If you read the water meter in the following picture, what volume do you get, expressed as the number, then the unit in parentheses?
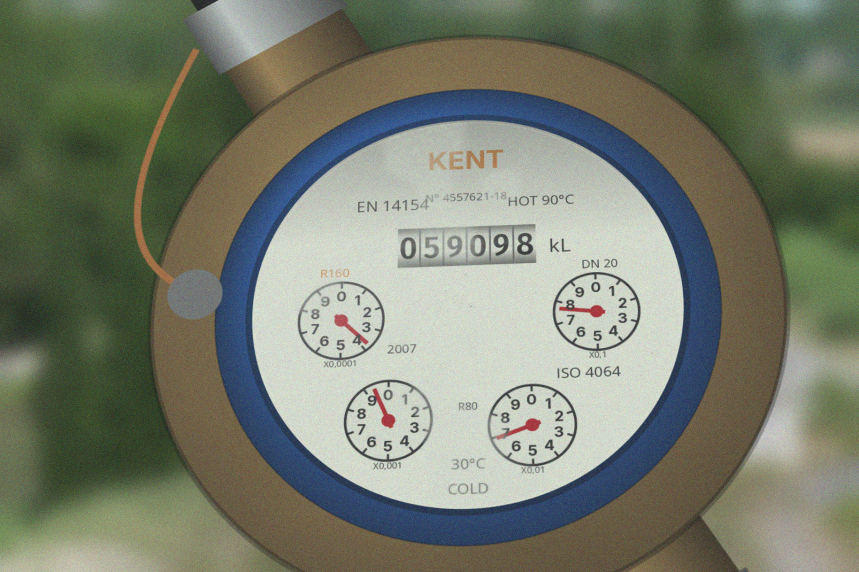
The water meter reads 59098.7693 (kL)
